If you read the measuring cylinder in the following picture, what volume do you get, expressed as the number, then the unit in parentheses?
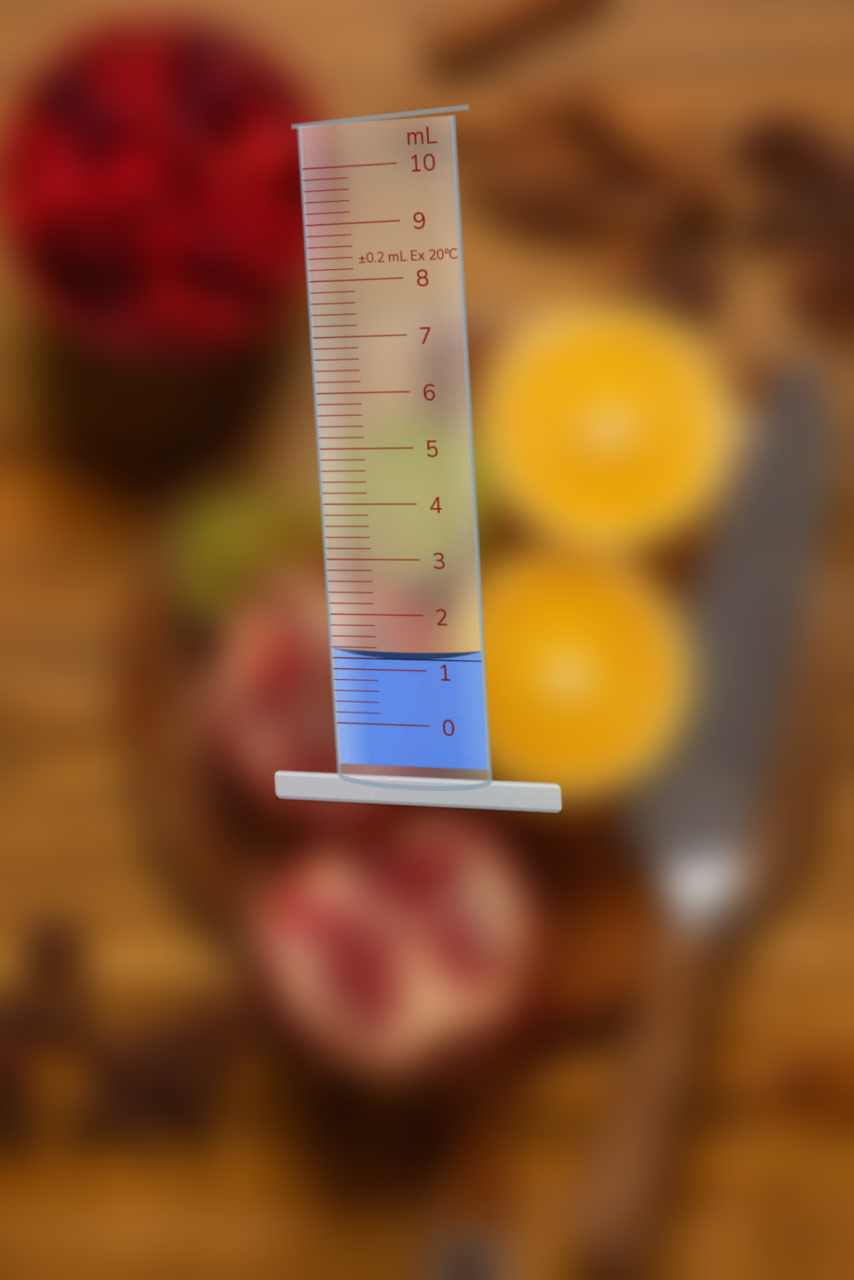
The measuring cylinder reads 1.2 (mL)
